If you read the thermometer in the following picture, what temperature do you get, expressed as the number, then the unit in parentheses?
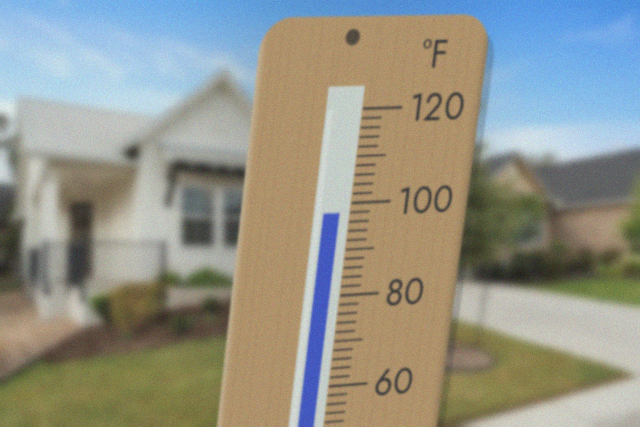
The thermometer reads 98 (°F)
